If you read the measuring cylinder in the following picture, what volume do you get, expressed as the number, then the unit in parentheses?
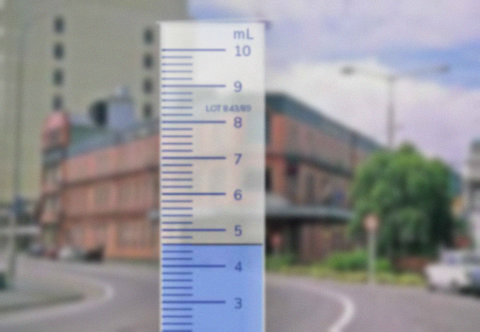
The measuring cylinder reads 4.6 (mL)
